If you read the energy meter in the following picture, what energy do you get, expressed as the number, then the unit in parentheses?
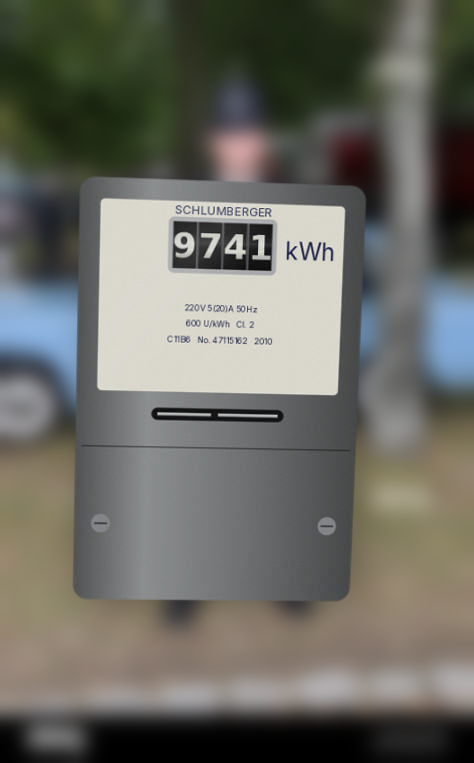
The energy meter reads 9741 (kWh)
